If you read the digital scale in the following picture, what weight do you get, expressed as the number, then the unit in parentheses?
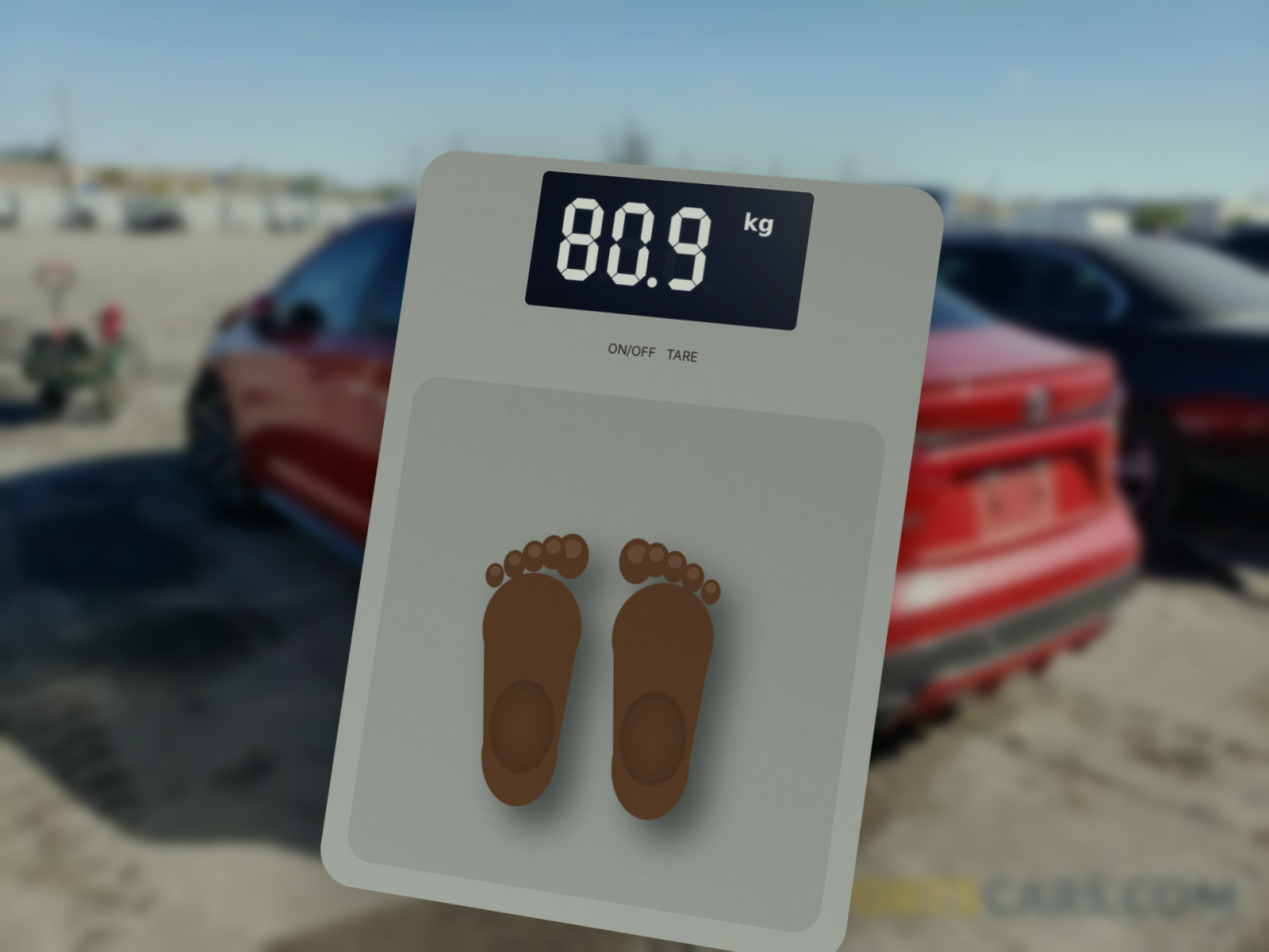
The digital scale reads 80.9 (kg)
